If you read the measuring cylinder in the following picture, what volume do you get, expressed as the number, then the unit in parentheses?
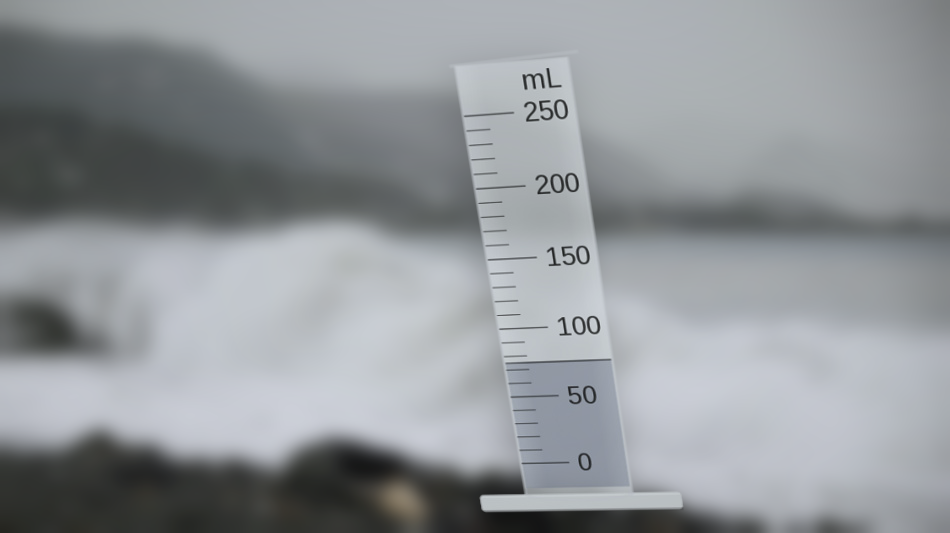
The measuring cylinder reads 75 (mL)
